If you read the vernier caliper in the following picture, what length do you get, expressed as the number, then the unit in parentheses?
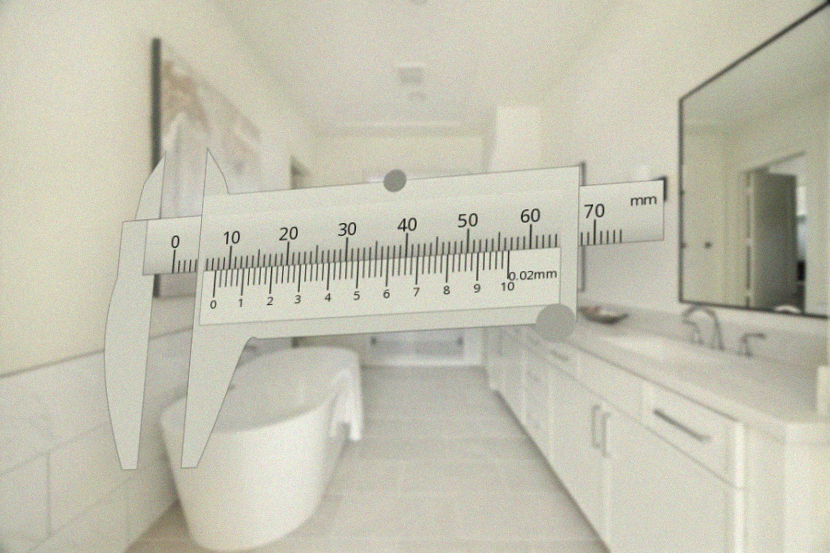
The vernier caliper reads 7.6 (mm)
